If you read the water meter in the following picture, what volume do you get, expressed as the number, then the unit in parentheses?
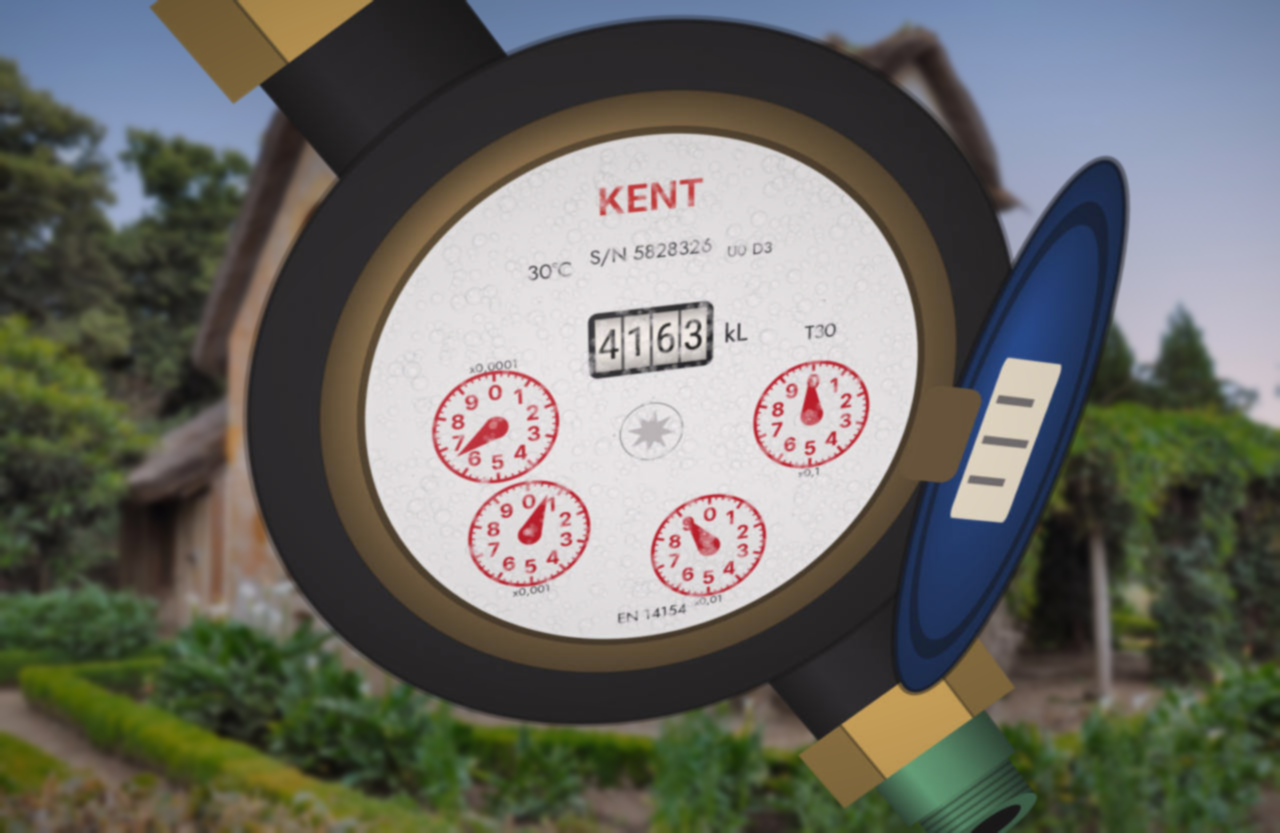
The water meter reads 4162.9906 (kL)
